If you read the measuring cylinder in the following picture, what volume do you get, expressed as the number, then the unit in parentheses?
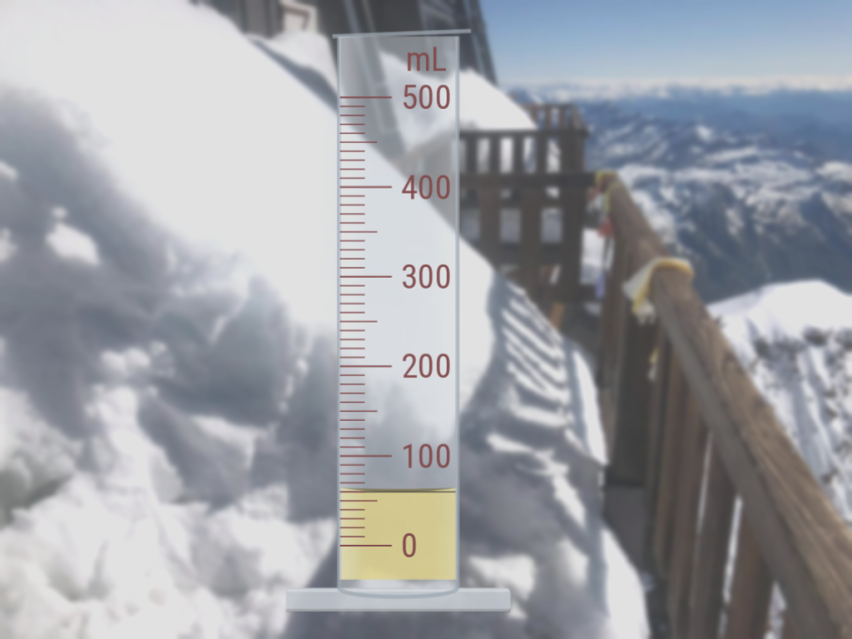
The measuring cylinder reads 60 (mL)
